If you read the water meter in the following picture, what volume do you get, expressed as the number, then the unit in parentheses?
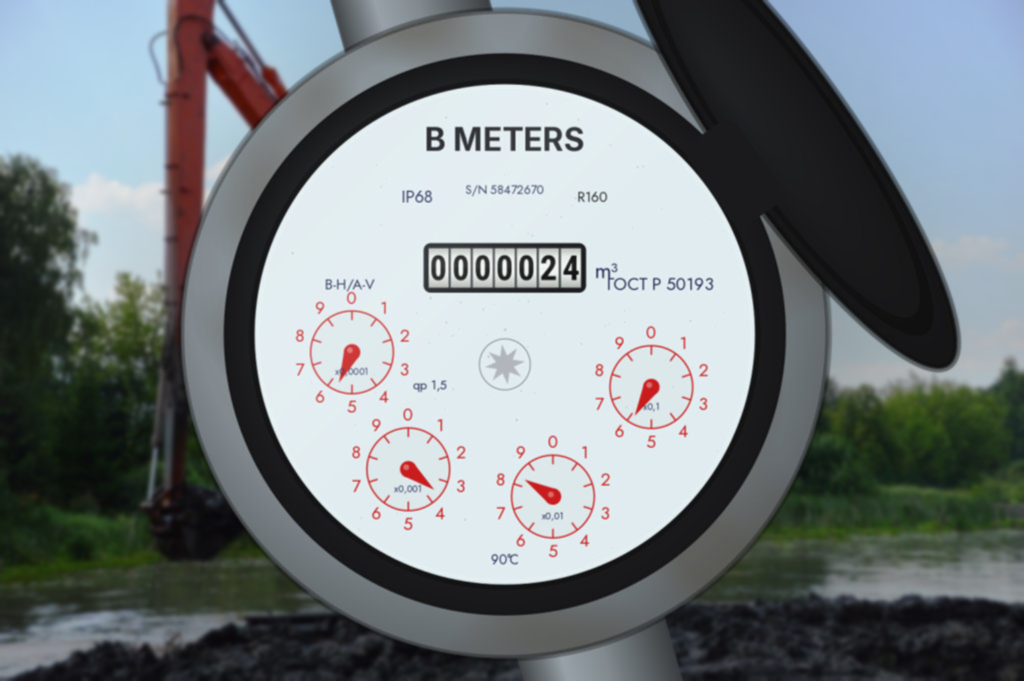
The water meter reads 24.5835 (m³)
